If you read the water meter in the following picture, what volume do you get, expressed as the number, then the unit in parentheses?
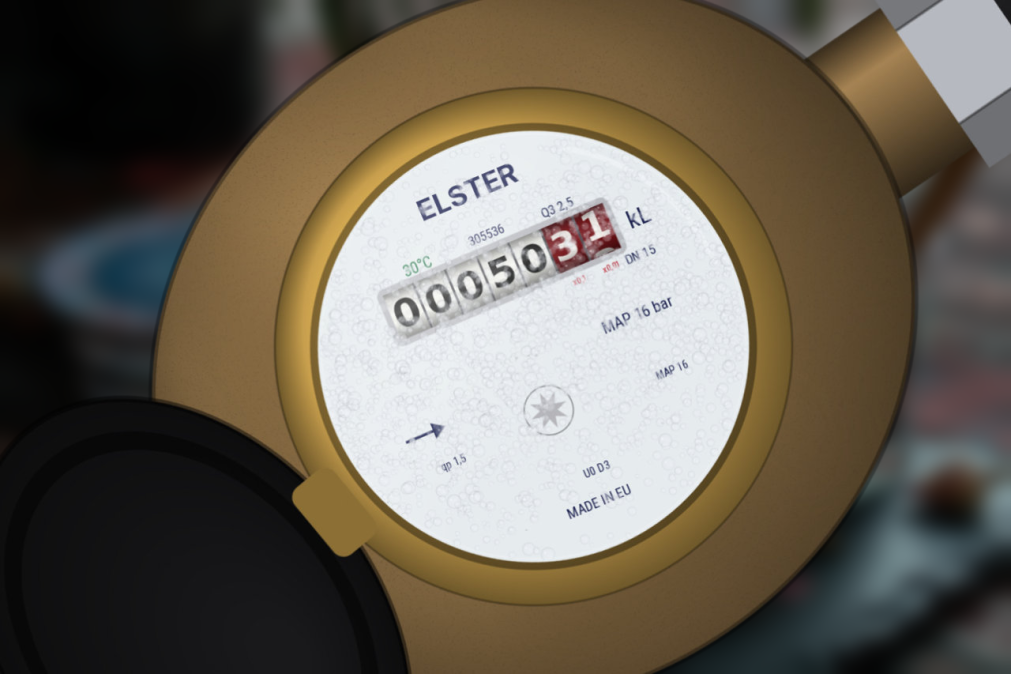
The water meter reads 50.31 (kL)
